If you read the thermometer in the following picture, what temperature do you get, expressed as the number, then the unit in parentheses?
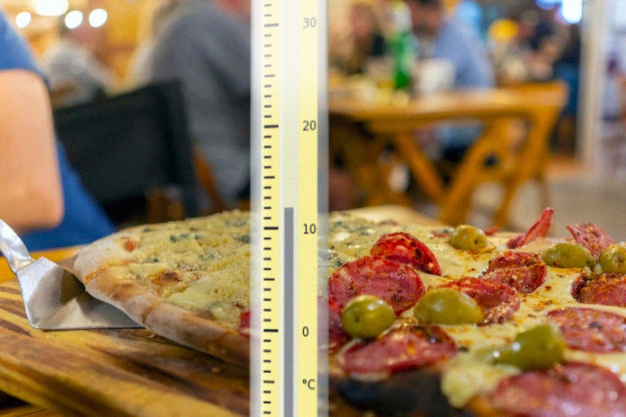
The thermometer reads 12 (°C)
